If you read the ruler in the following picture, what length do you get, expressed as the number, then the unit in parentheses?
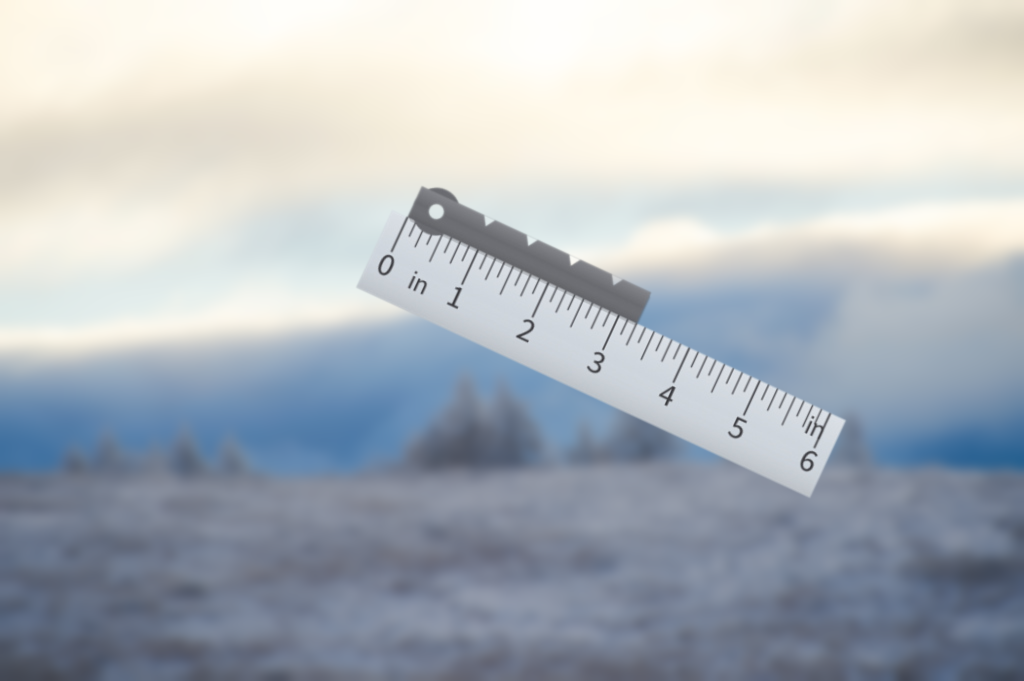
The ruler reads 3.25 (in)
